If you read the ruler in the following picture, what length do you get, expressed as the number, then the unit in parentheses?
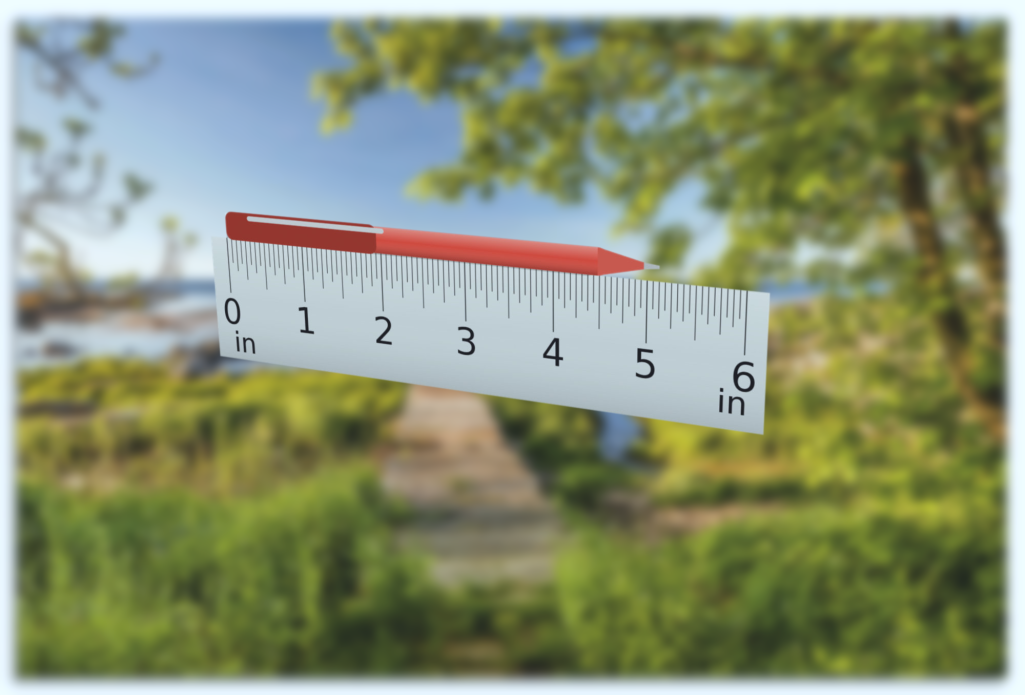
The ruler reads 5.125 (in)
